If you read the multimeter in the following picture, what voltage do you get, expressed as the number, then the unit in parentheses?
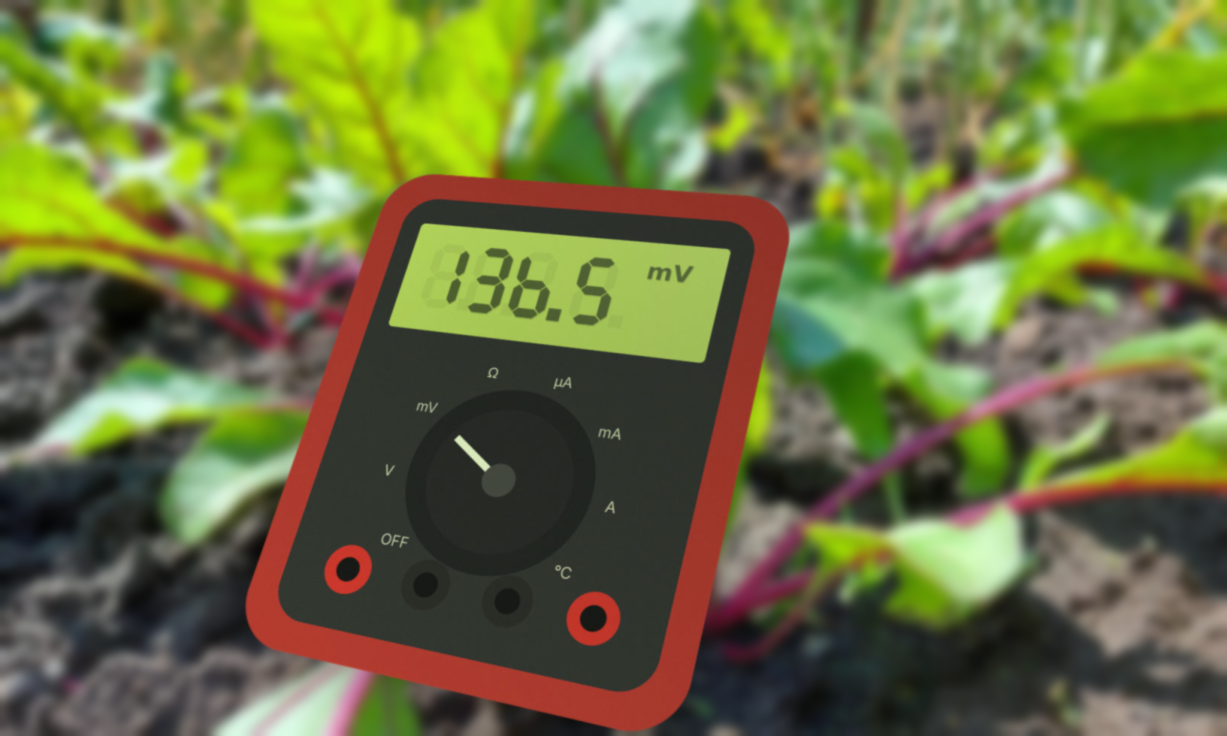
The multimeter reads 136.5 (mV)
